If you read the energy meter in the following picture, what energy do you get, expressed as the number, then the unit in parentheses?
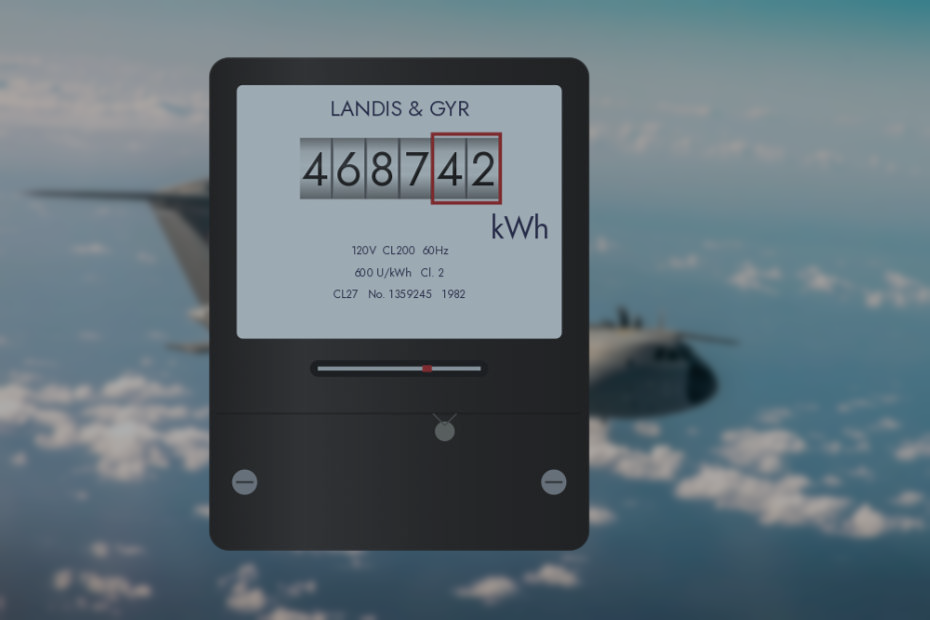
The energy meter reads 4687.42 (kWh)
